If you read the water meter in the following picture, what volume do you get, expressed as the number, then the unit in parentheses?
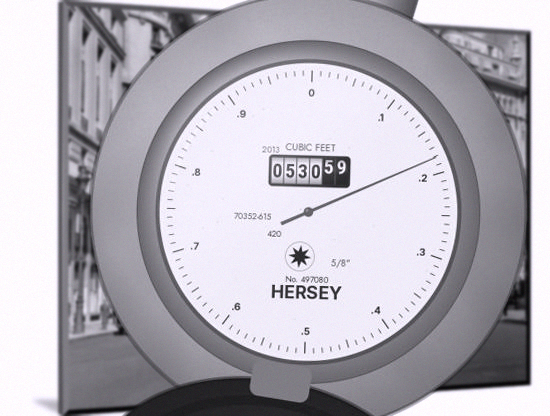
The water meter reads 53059.18 (ft³)
